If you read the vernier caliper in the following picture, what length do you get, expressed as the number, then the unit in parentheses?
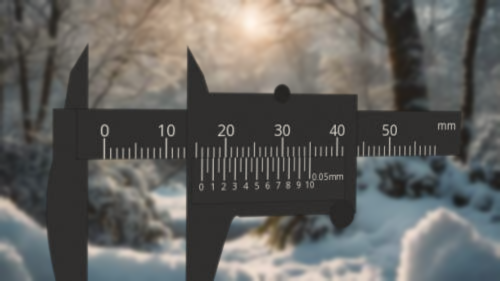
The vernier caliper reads 16.0 (mm)
